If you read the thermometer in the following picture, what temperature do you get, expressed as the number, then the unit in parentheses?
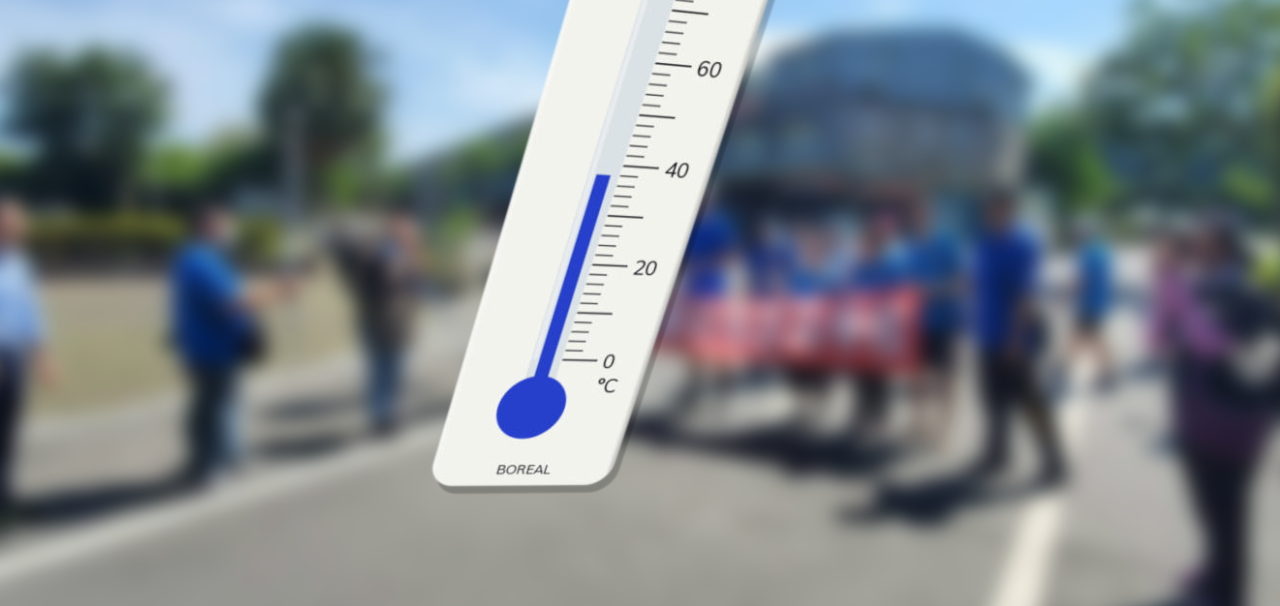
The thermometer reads 38 (°C)
